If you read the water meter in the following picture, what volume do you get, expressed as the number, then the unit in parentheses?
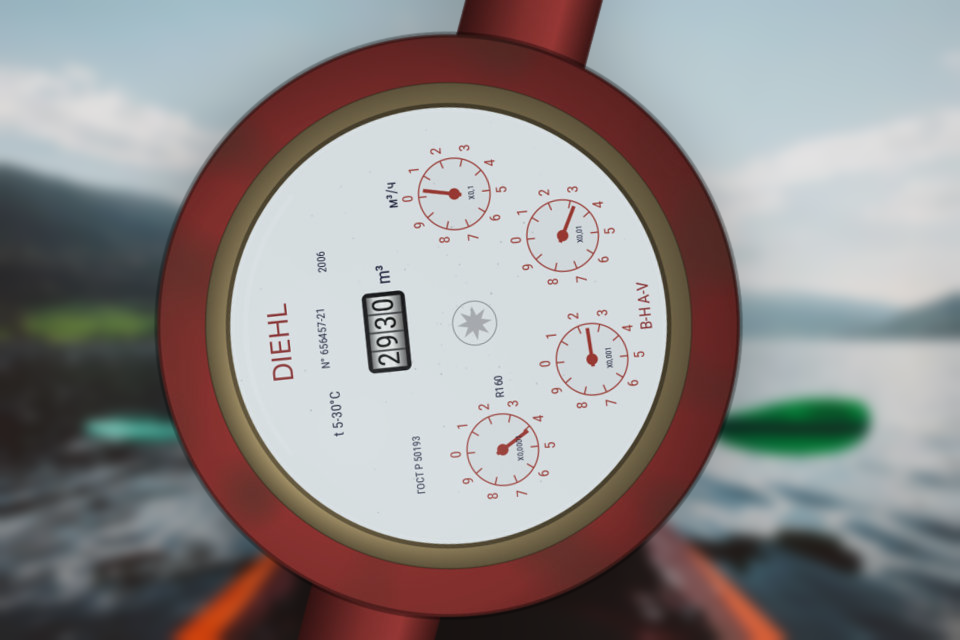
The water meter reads 2930.0324 (m³)
